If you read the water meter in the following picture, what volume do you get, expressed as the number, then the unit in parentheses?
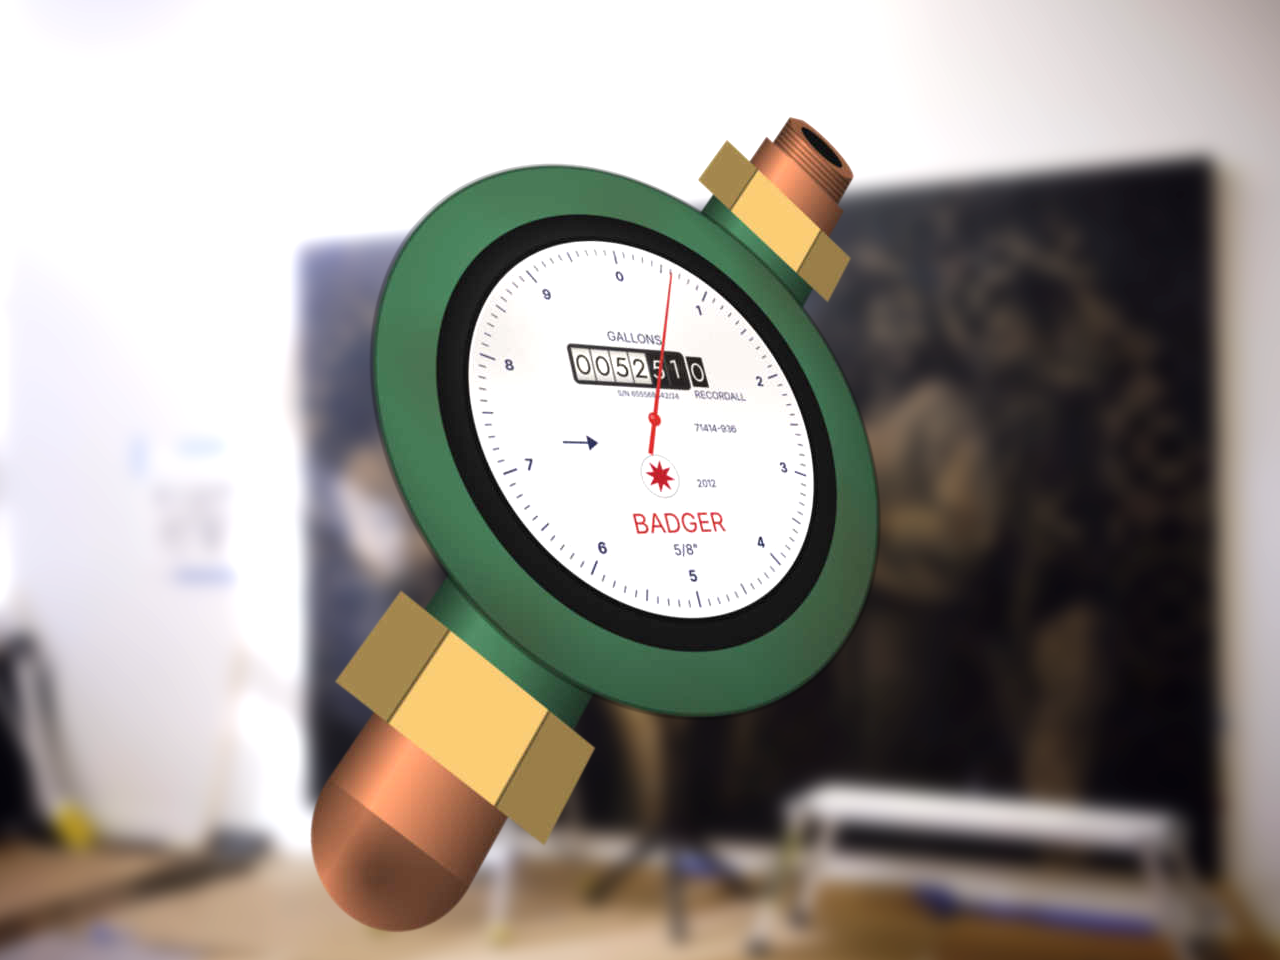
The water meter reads 52510.6 (gal)
